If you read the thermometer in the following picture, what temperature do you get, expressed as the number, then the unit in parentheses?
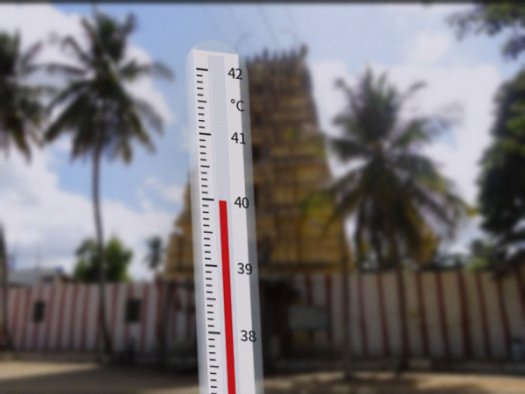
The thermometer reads 40 (°C)
